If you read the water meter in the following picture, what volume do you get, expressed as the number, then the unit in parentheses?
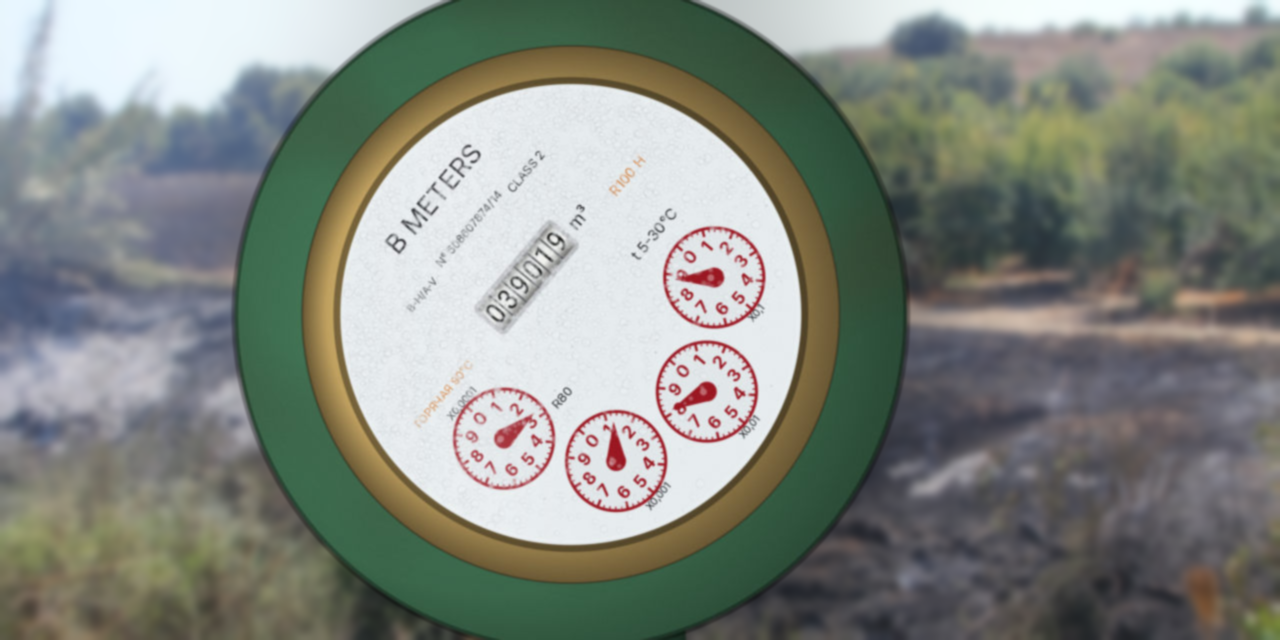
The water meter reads 39019.8812 (m³)
